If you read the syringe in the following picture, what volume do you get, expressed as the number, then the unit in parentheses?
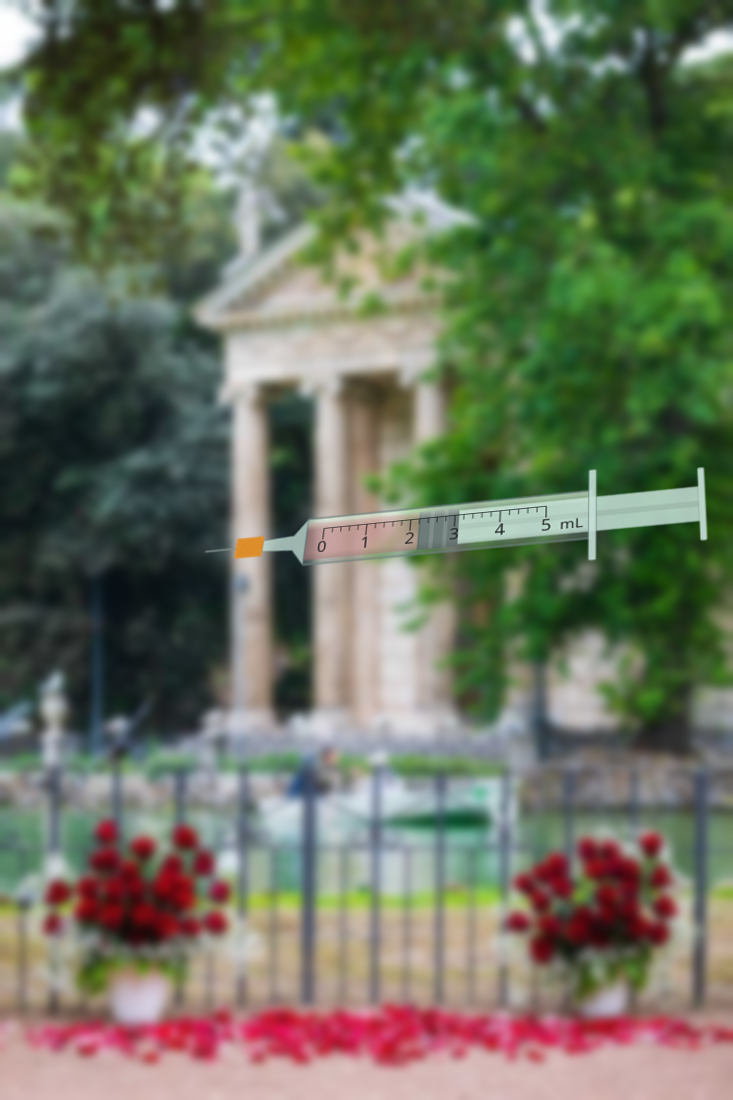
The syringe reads 2.2 (mL)
